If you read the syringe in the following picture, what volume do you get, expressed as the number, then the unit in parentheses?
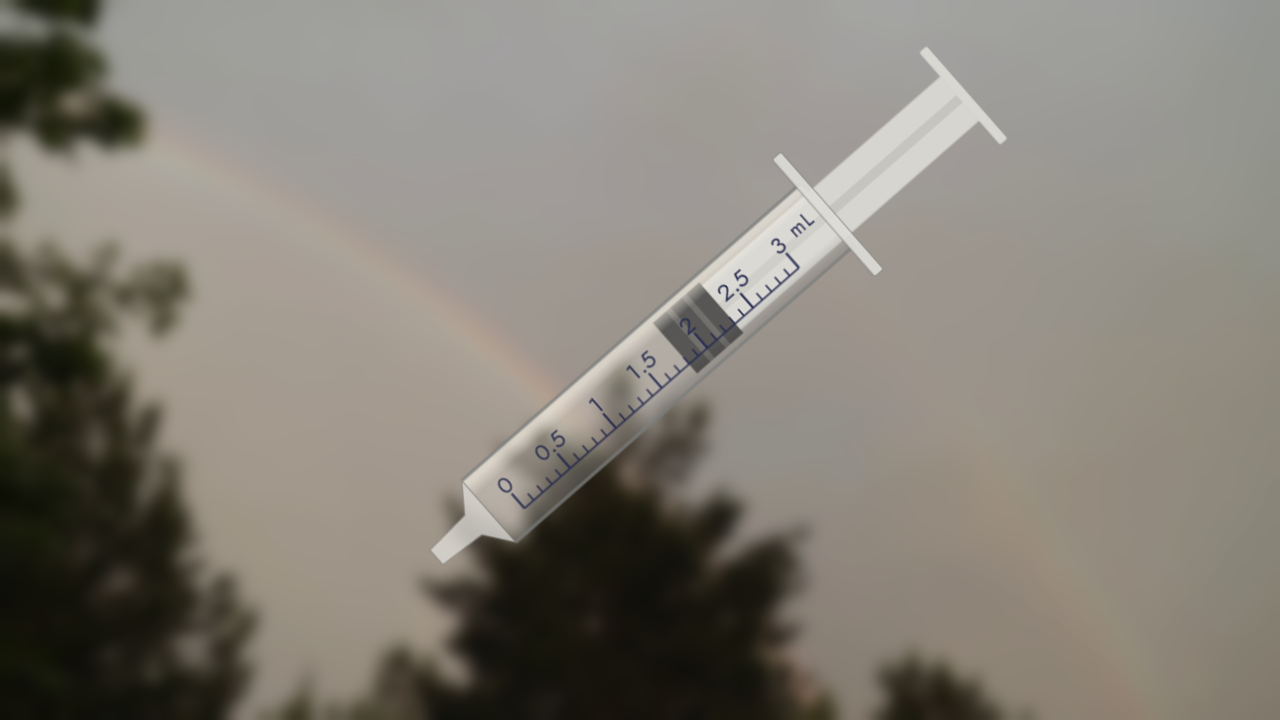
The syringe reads 1.8 (mL)
